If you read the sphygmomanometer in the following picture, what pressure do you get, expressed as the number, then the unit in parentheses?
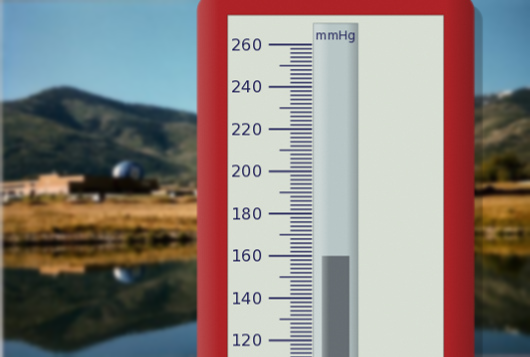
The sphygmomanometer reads 160 (mmHg)
